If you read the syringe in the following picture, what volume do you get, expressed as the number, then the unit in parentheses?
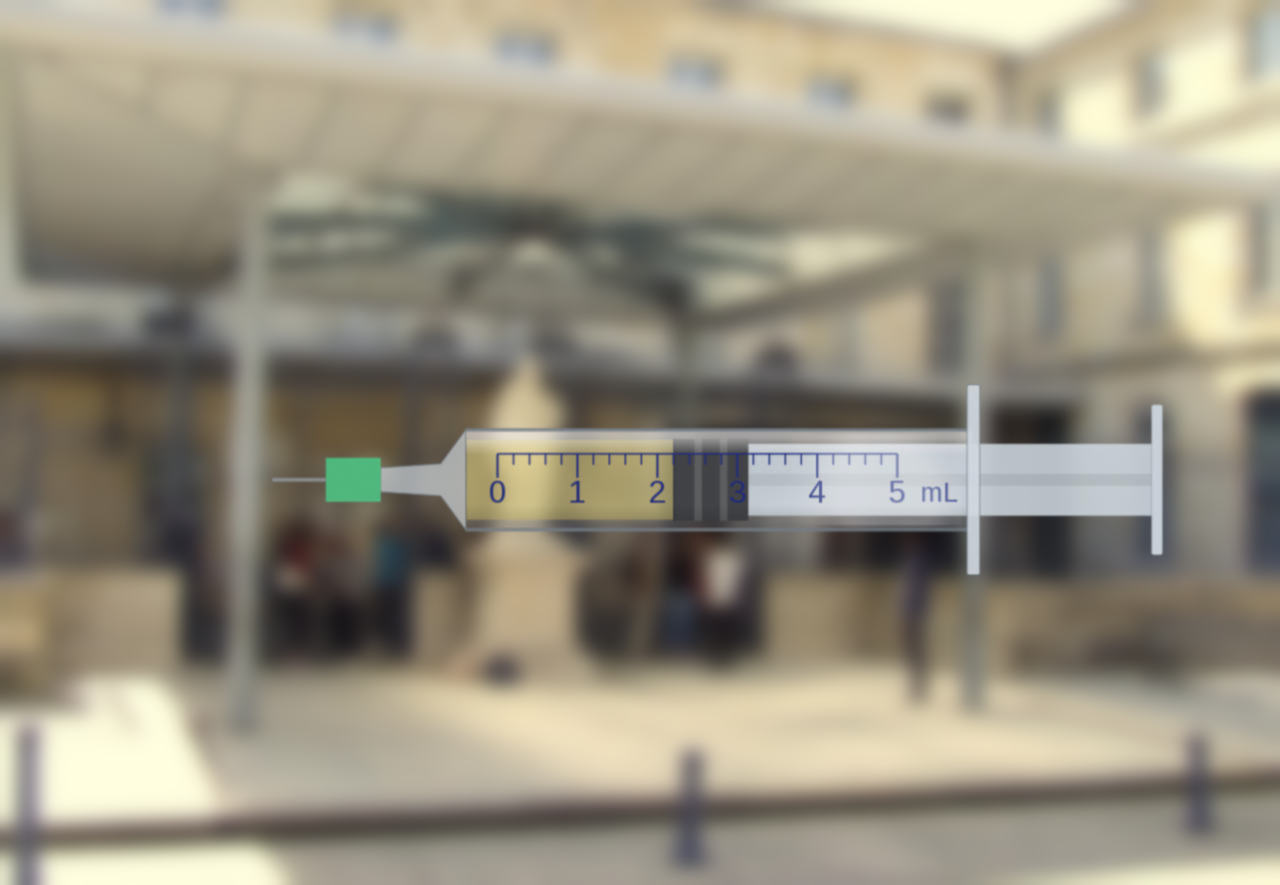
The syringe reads 2.2 (mL)
